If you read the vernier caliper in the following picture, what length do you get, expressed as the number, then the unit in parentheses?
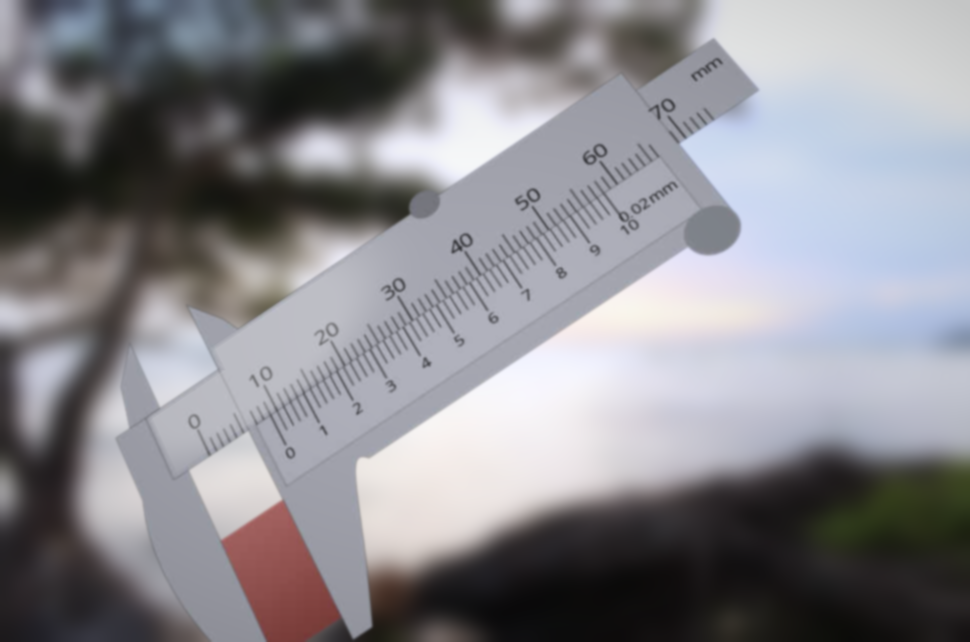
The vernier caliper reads 9.0 (mm)
